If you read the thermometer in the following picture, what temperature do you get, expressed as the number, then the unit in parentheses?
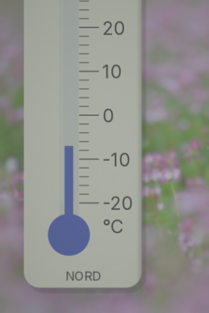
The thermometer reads -7 (°C)
